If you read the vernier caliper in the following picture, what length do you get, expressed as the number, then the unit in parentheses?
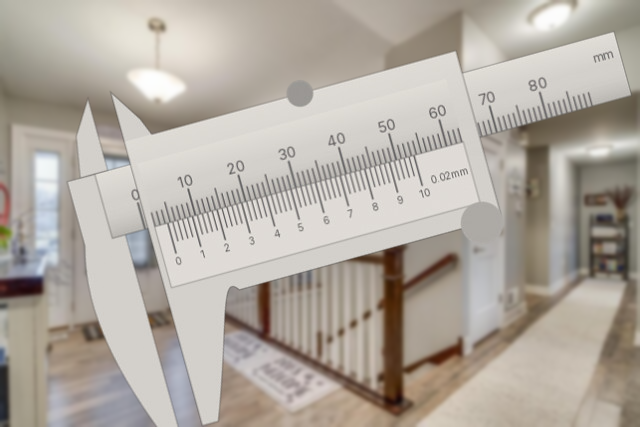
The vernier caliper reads 4.5 (mm)
